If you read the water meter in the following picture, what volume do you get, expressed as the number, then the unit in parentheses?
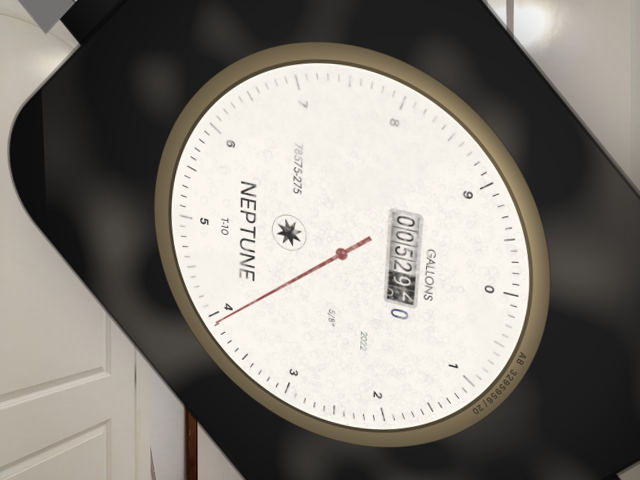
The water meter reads 52923.9 (gal)
